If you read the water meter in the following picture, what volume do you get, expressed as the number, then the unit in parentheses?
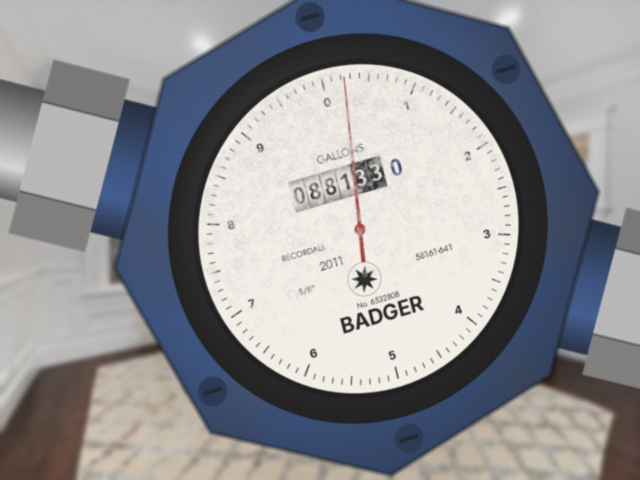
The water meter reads 881330.2 (gal)
